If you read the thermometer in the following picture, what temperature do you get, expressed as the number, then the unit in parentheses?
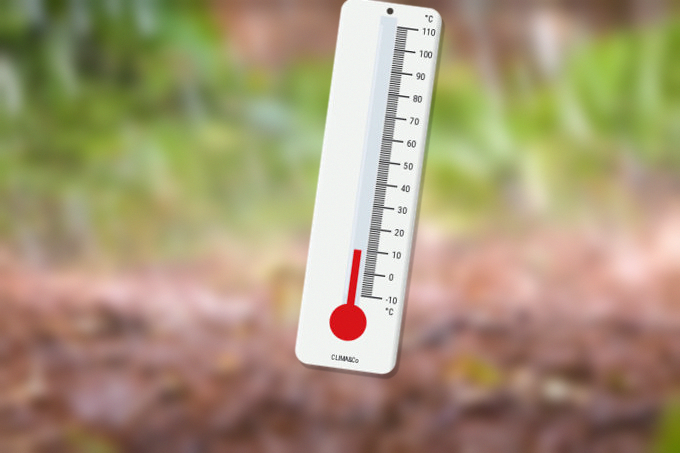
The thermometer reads 10 (°C)
